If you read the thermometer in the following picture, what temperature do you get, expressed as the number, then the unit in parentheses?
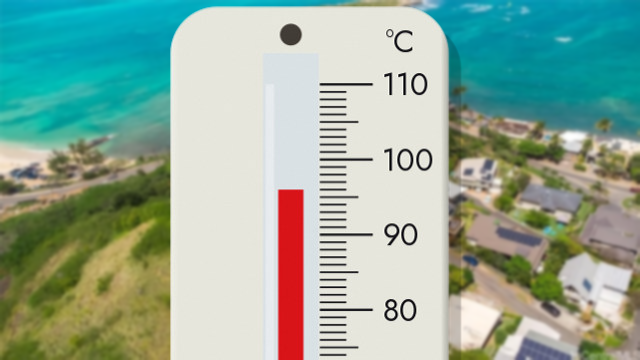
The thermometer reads 96 (°C)
